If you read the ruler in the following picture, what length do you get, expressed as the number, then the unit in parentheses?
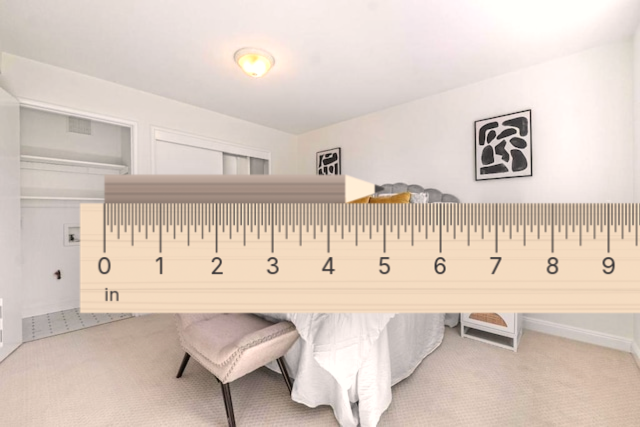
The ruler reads 5 (in)
